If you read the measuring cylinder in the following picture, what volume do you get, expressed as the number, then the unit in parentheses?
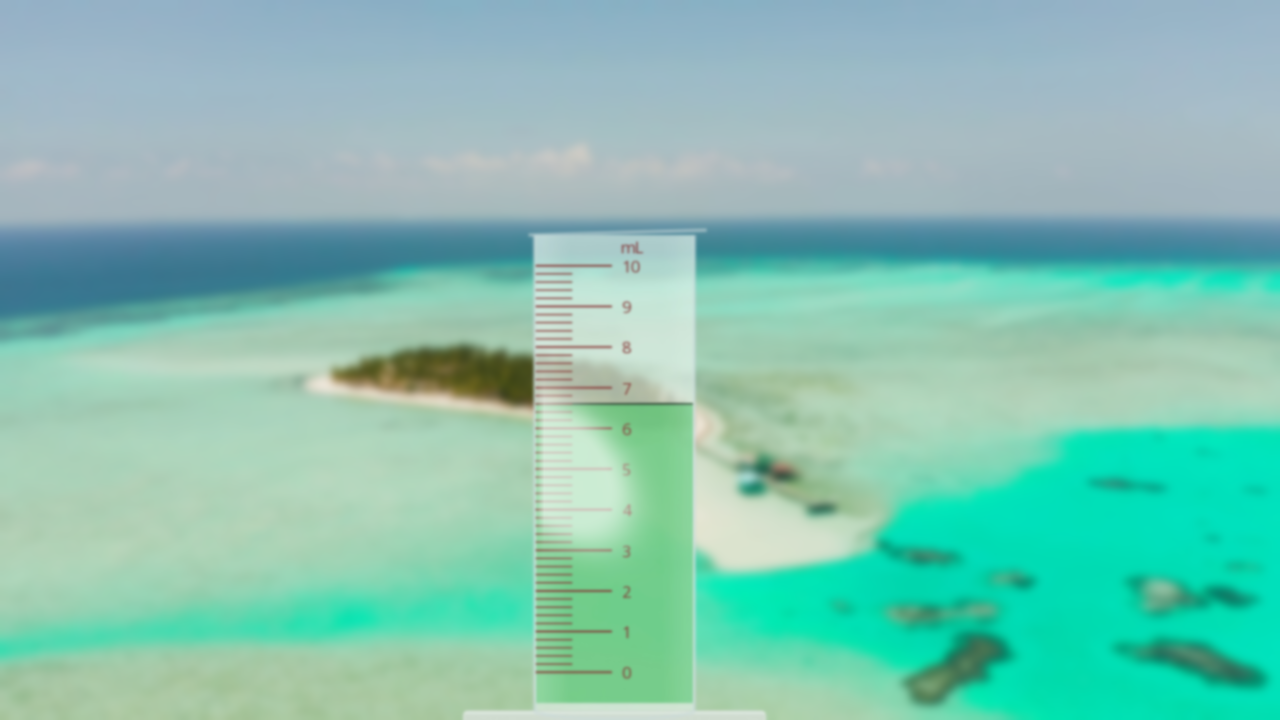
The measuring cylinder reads 6.6 (mL)
